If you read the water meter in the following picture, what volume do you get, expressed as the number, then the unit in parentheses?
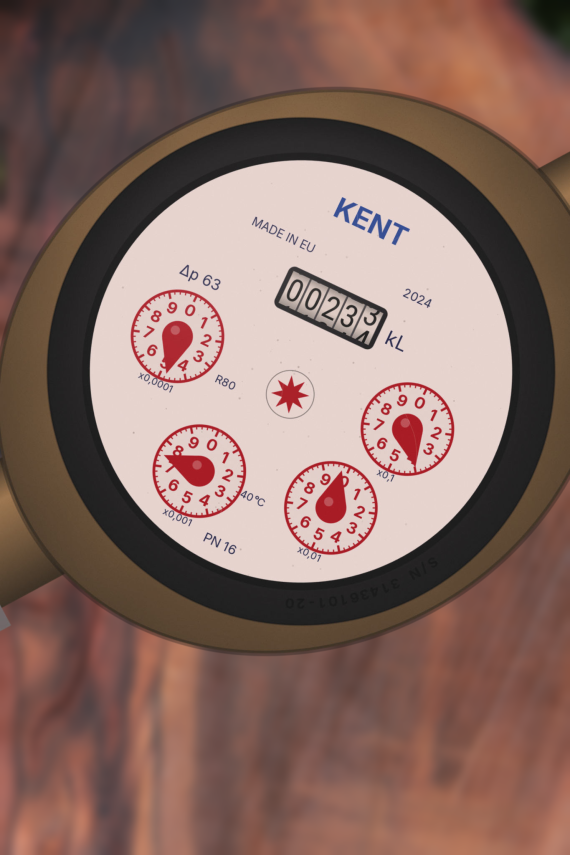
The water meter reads 233.3974 (kL)
